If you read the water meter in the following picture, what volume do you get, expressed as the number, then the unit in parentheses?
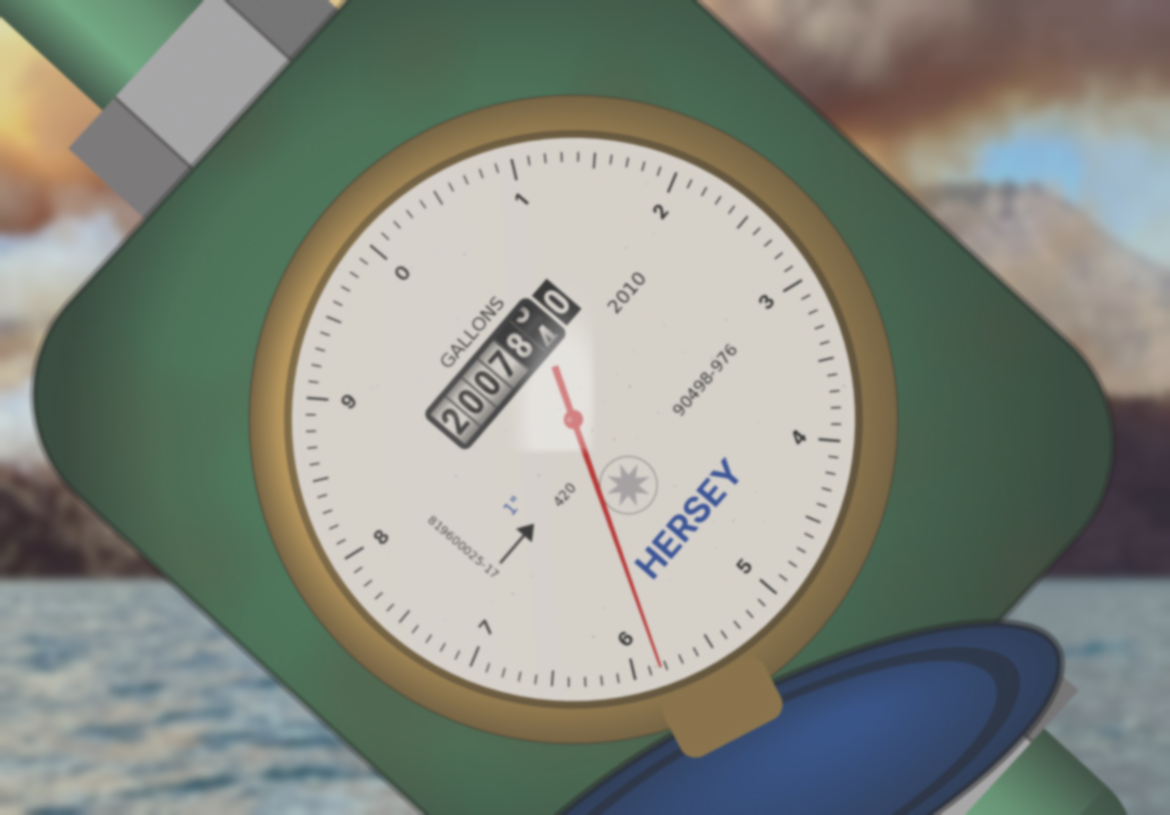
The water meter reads 2007835.8 (gal)
